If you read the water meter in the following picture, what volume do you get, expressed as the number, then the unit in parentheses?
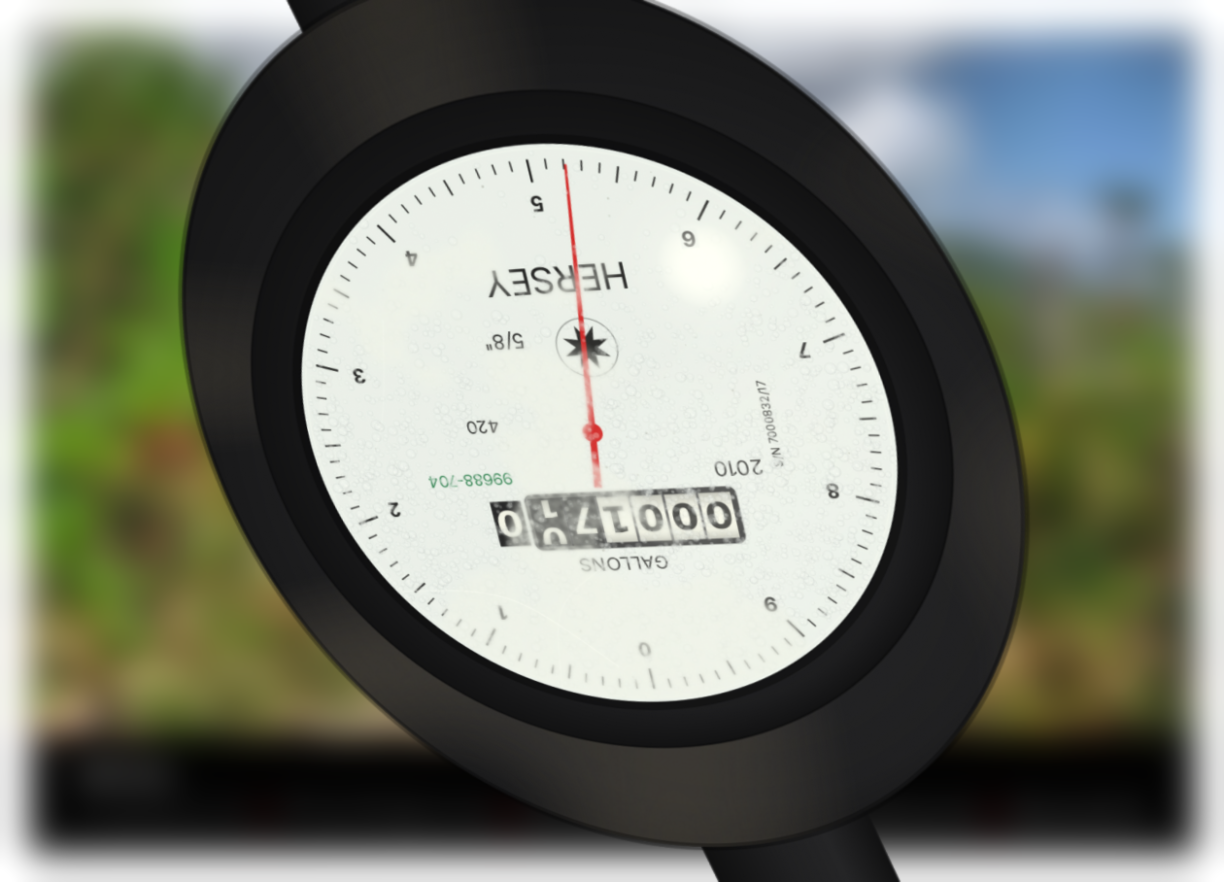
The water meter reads 1705.2 (gal)
